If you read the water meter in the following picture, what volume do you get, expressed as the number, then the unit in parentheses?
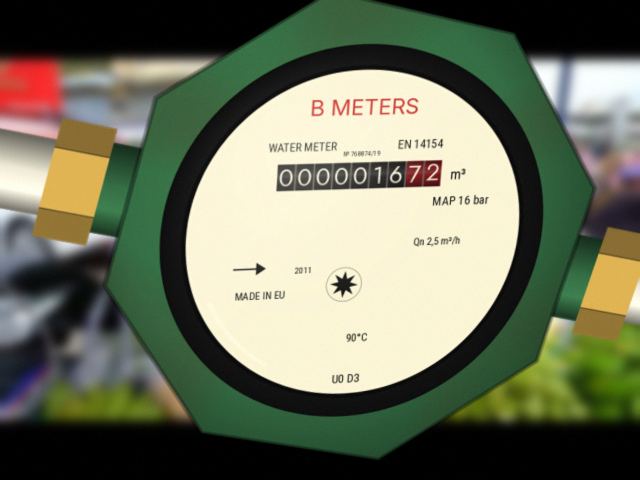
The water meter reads 16.72 (m³)
